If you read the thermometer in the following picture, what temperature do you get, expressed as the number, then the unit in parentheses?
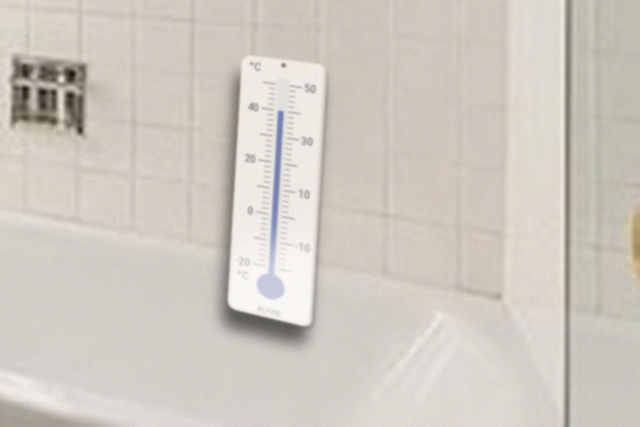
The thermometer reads 40 (°C)
